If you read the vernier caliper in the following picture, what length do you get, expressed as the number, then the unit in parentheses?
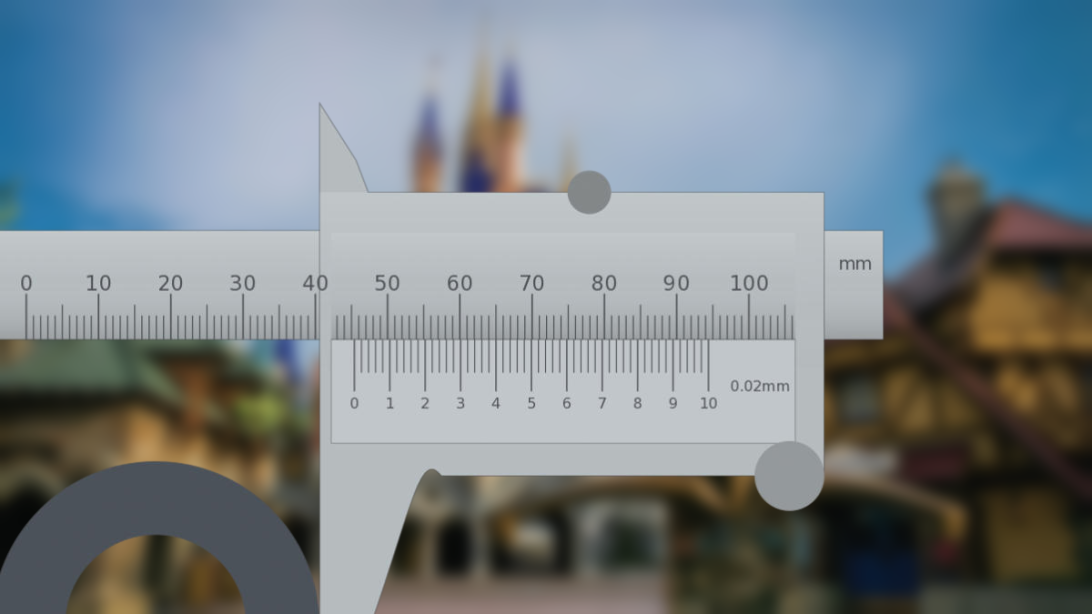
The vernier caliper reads 45.4 (mm)
